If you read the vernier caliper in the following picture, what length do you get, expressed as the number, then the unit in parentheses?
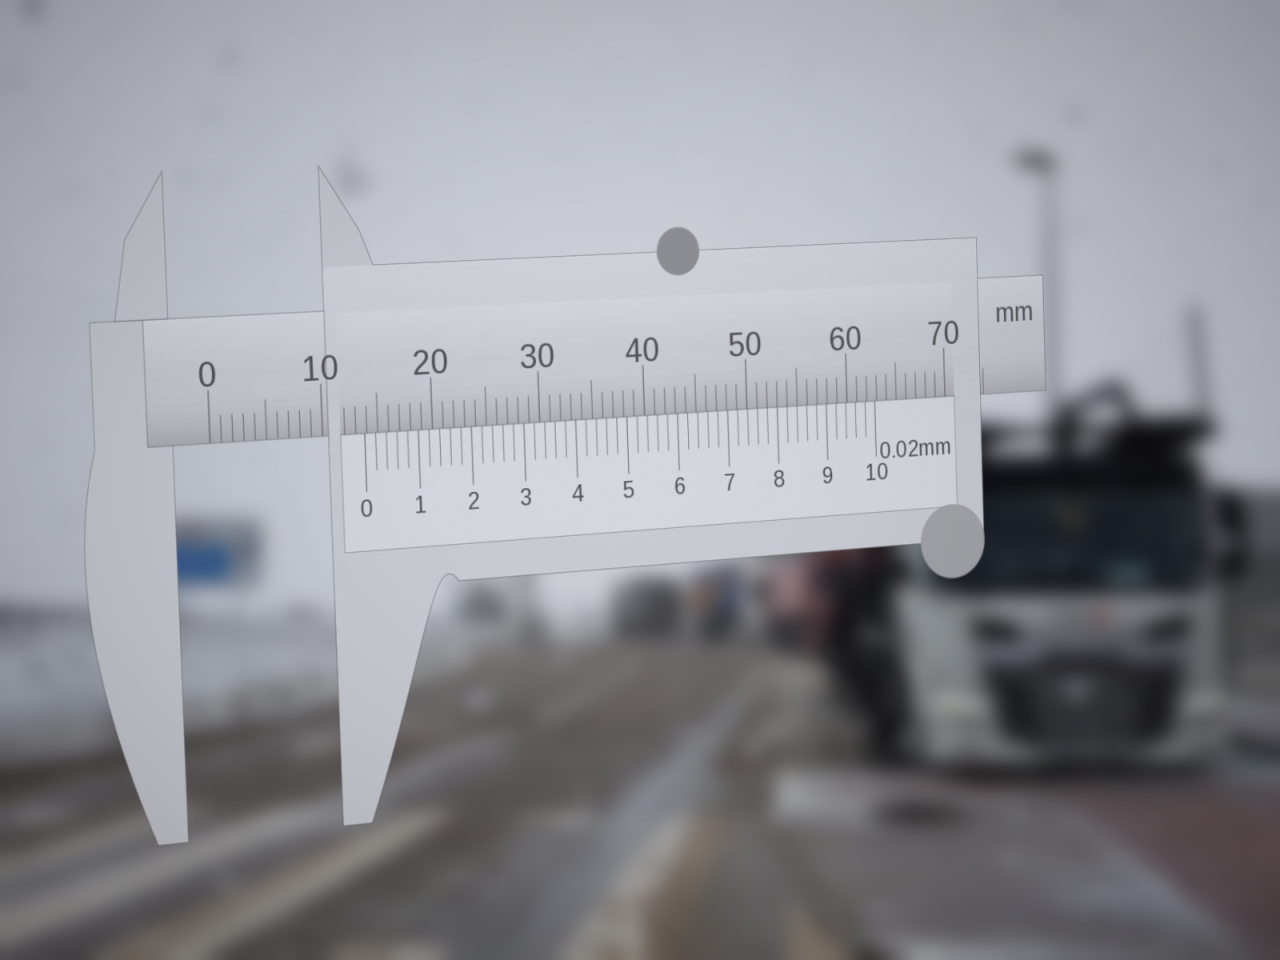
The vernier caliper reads 13.8 (mm)
